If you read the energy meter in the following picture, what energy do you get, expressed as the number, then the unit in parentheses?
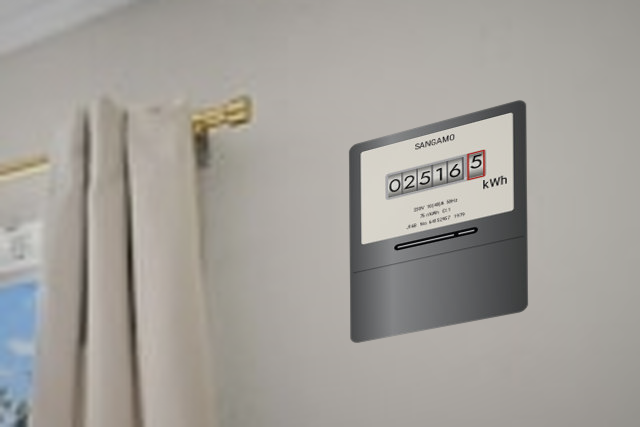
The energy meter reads 2516.5 (kWh)
